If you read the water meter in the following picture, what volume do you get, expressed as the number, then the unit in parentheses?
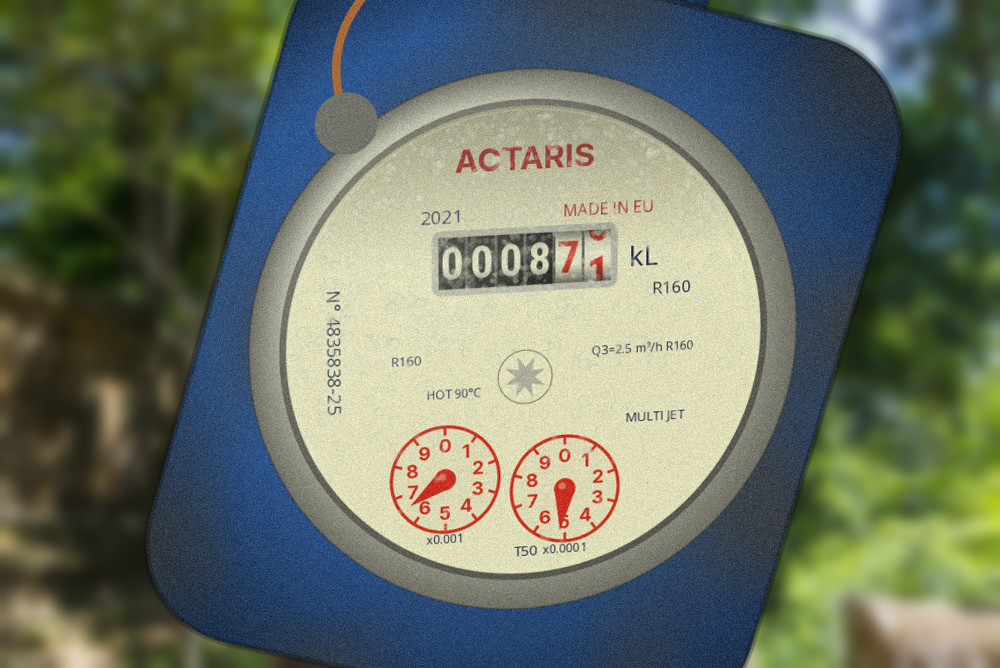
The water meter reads 8.7065 (kL)
